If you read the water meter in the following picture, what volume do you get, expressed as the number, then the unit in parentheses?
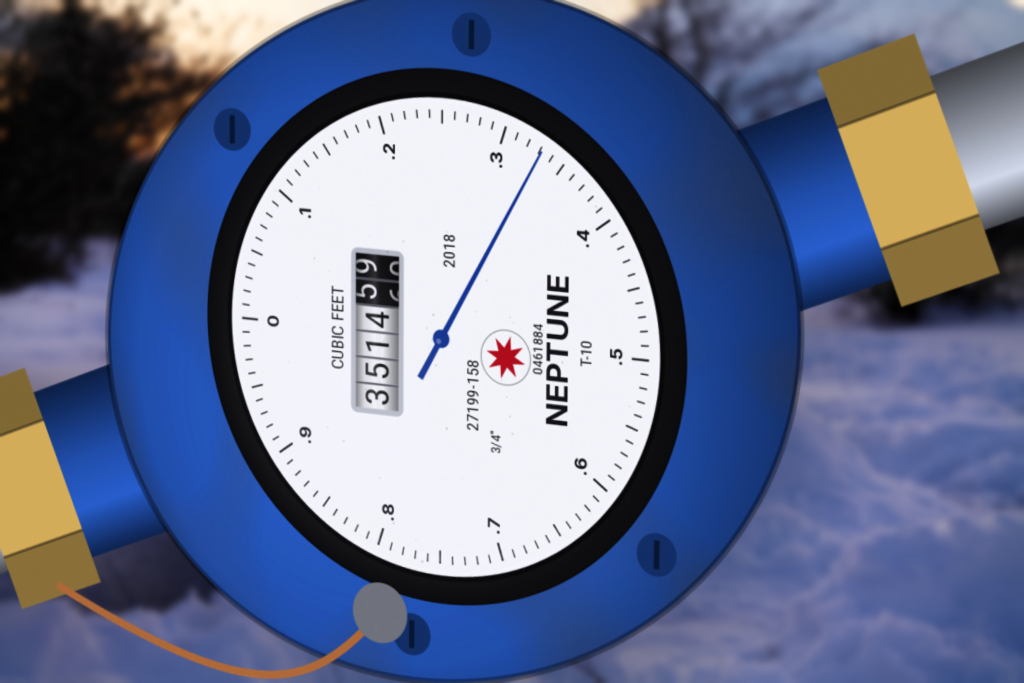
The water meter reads 351459.33 (ft³)
